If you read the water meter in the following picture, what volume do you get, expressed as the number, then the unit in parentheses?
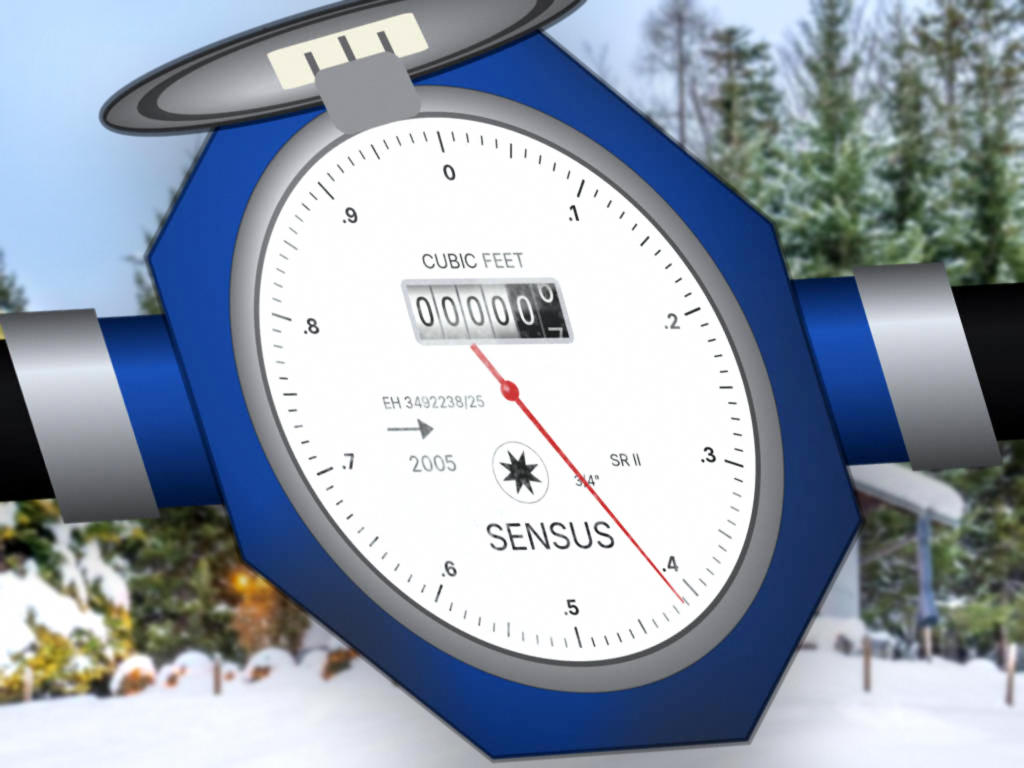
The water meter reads 6.41 (ft³)
